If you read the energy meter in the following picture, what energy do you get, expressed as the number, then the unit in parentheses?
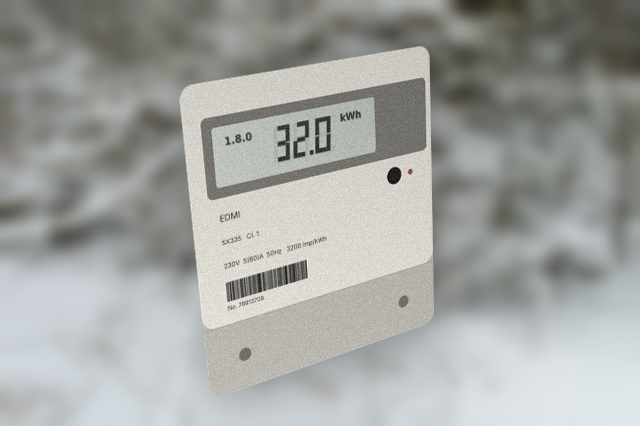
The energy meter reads 32.0 (kWh)
